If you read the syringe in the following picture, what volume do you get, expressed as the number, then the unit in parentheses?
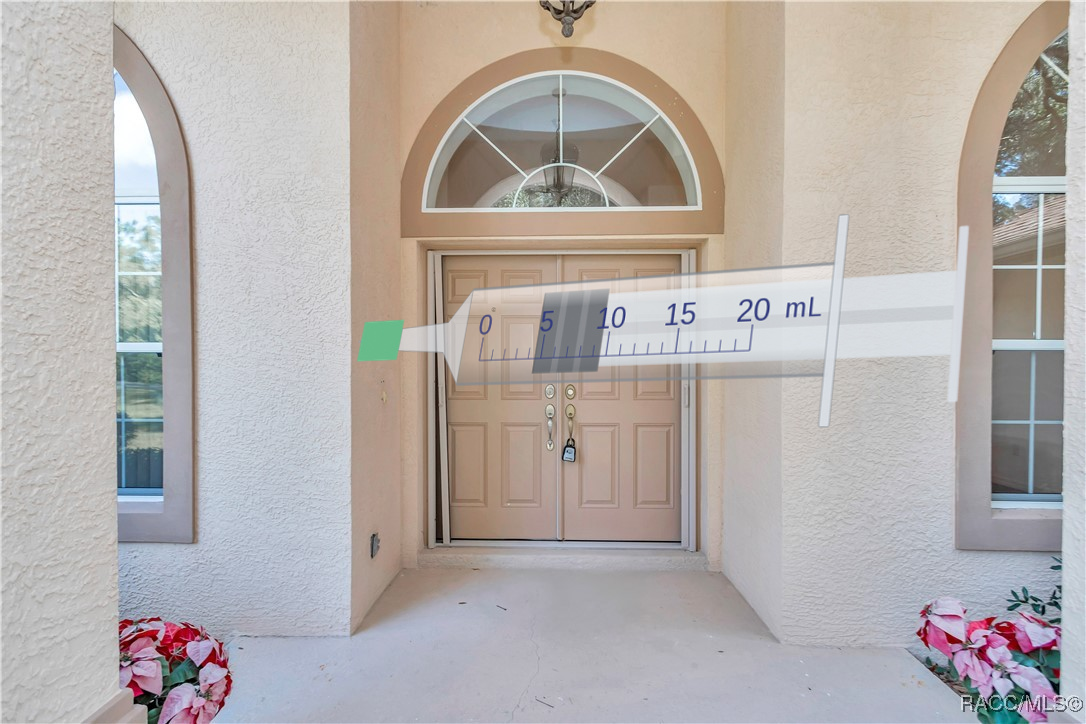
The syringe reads 4.5 (mL)
